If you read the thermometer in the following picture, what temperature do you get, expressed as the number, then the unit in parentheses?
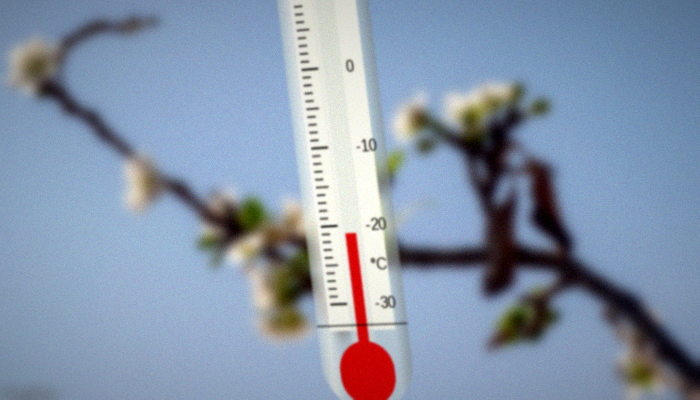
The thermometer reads -21 (°C)
